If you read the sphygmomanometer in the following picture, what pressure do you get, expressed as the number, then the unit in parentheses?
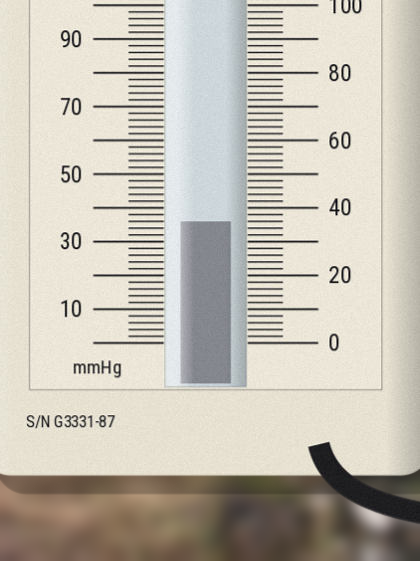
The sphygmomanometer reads 36 (mmHg)
